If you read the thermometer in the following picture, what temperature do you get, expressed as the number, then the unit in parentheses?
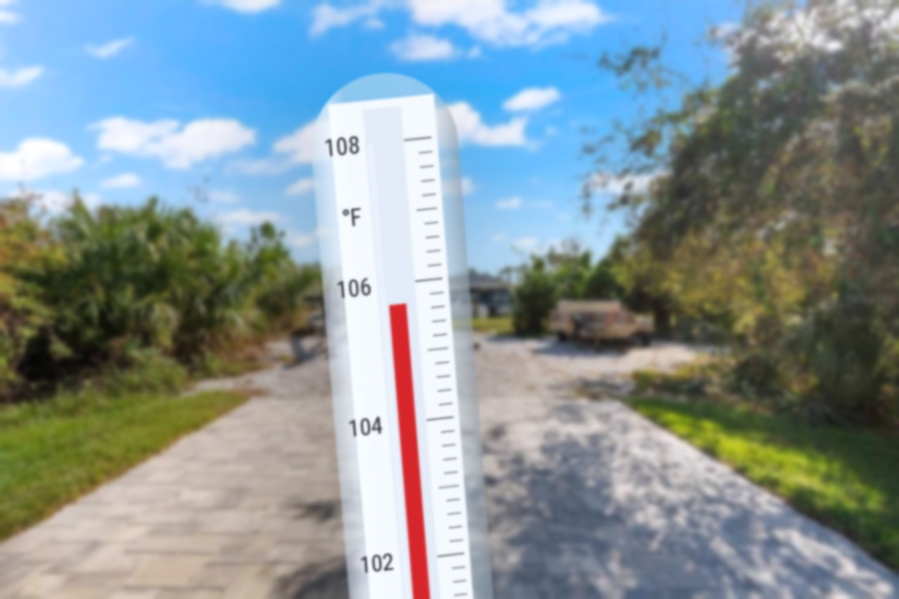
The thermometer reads 105.7 (°F)
